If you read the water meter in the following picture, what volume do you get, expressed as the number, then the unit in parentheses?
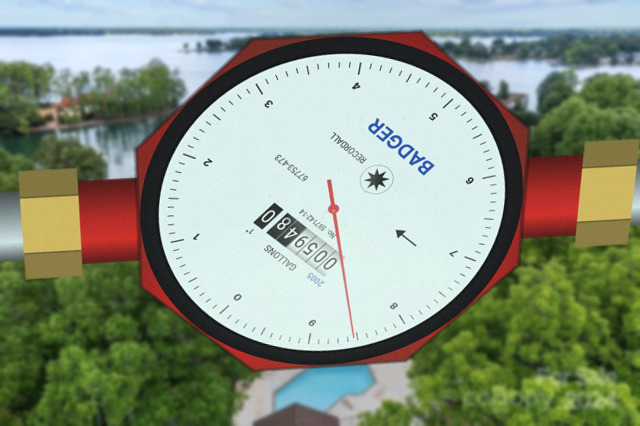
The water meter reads 59478.5 (gal)
